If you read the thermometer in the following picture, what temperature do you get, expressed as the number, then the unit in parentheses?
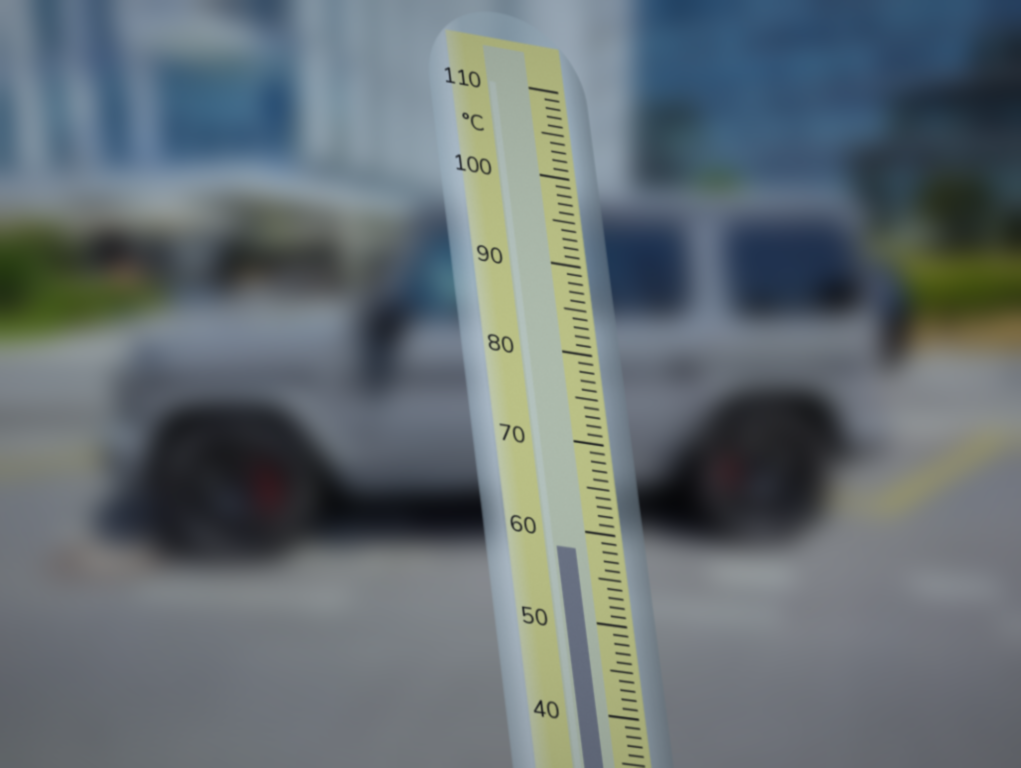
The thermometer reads 58 (°C)
